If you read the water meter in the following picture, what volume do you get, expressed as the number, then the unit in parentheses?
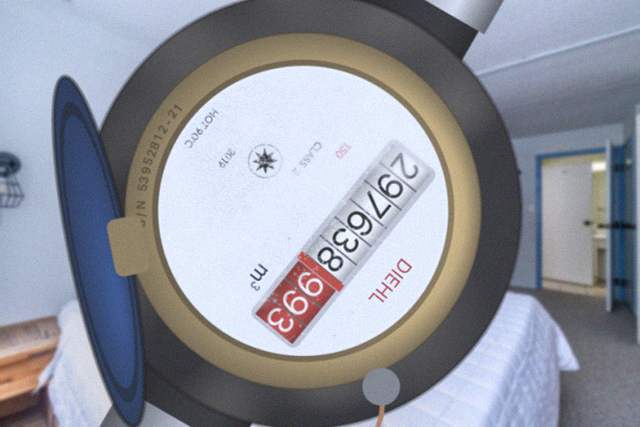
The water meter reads 297638.993 (m³)
